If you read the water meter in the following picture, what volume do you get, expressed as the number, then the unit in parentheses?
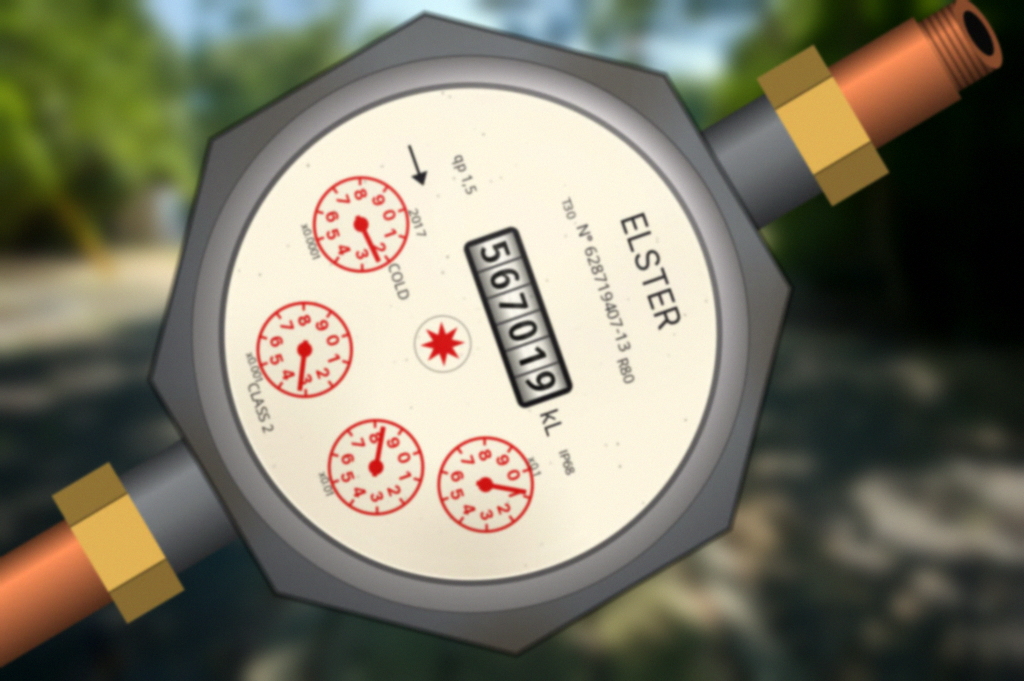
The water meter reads 567019.0832 (kL)
